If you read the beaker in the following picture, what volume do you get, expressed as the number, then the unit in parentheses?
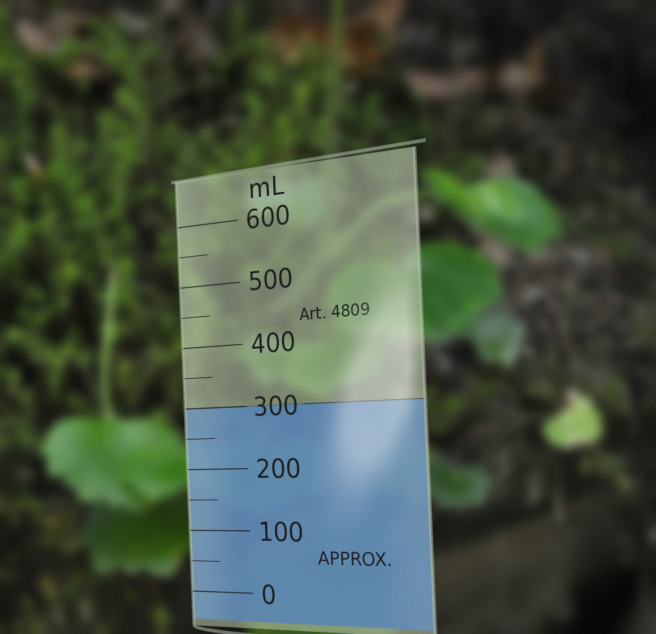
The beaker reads 300 (mL)
